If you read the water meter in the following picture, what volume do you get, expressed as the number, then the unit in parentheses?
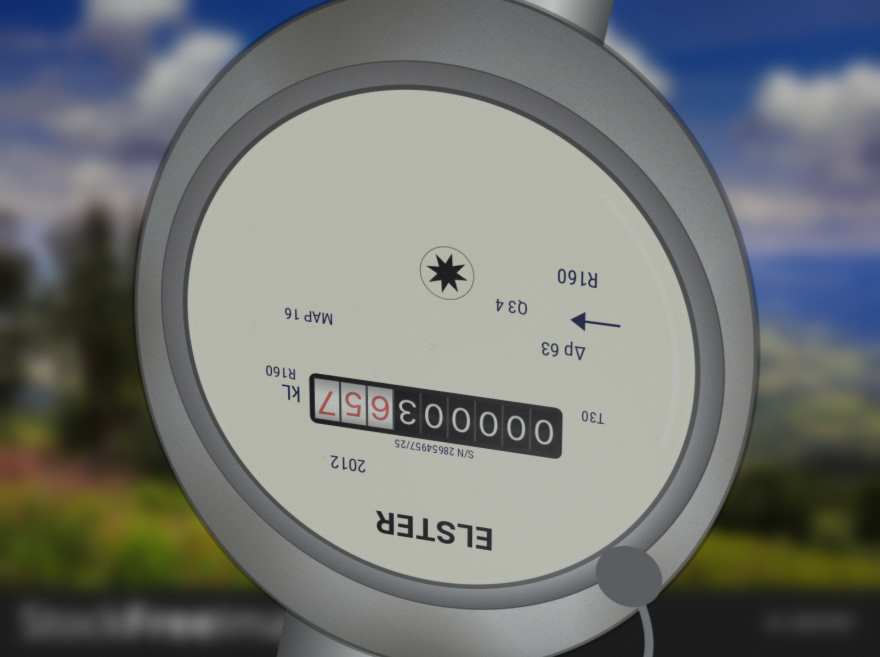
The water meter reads 3.657 (kL)
